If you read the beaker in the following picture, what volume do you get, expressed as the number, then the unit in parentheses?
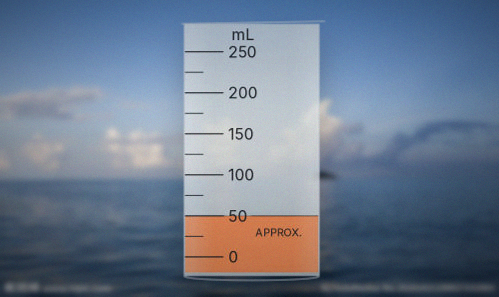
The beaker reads 50 (mL)
